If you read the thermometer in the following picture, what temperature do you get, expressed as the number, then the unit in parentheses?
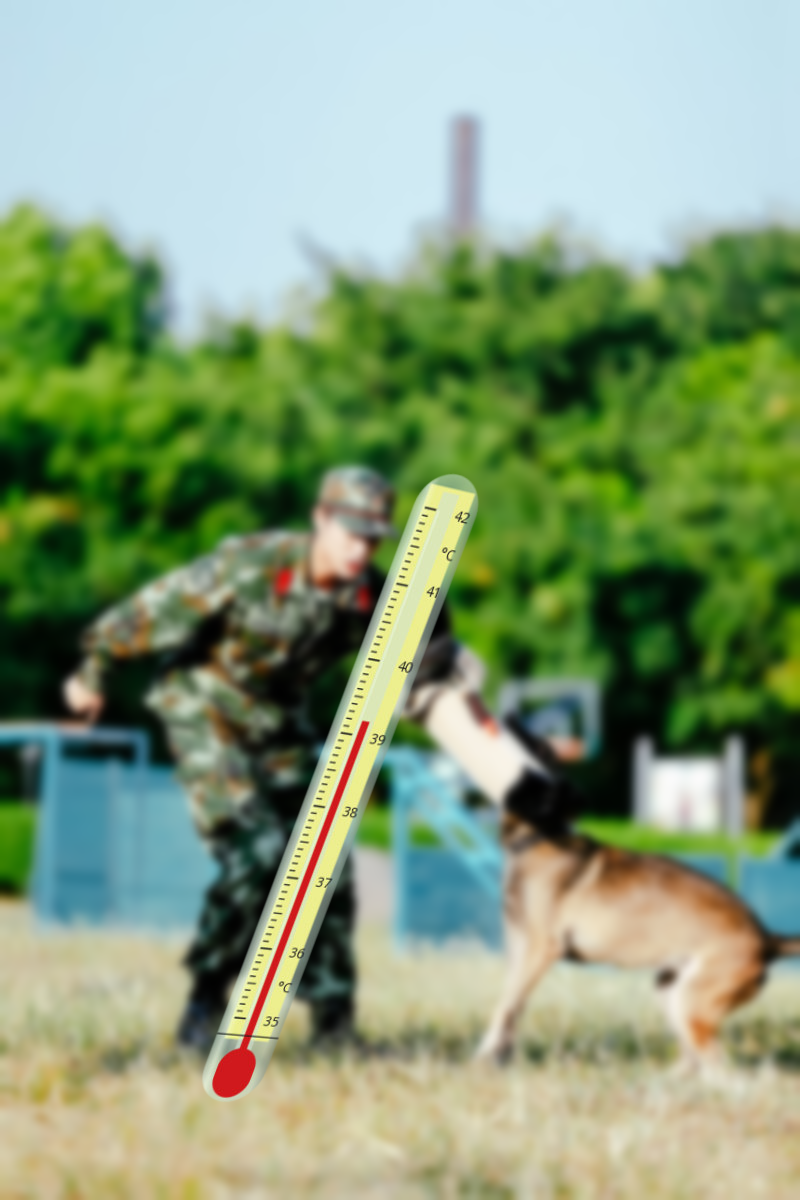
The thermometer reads 39.2 (°C)
